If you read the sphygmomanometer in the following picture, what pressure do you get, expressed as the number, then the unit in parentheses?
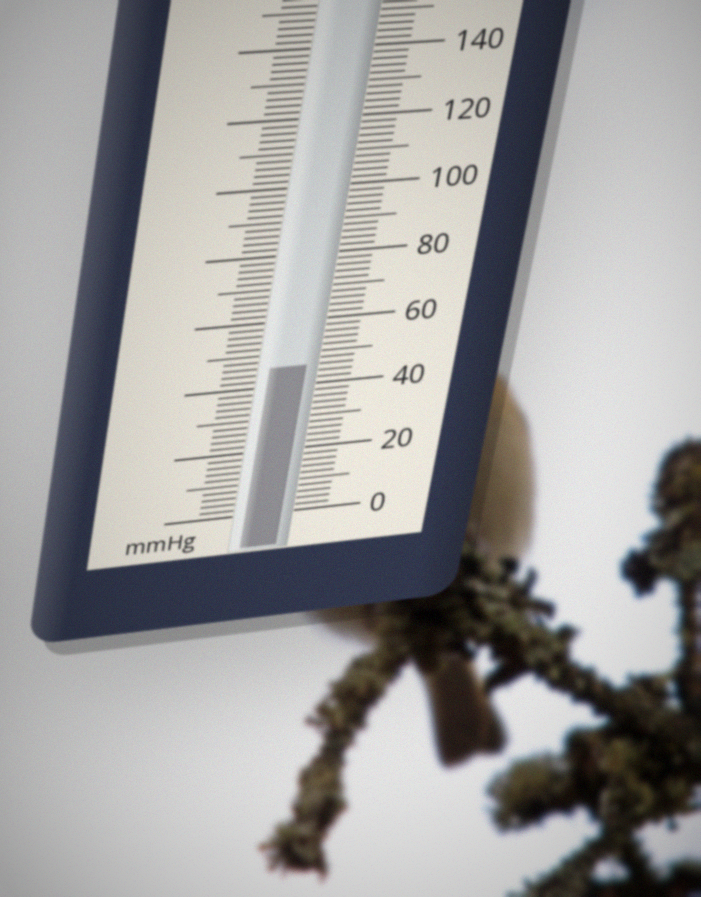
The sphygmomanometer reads 46 (mmHg)
